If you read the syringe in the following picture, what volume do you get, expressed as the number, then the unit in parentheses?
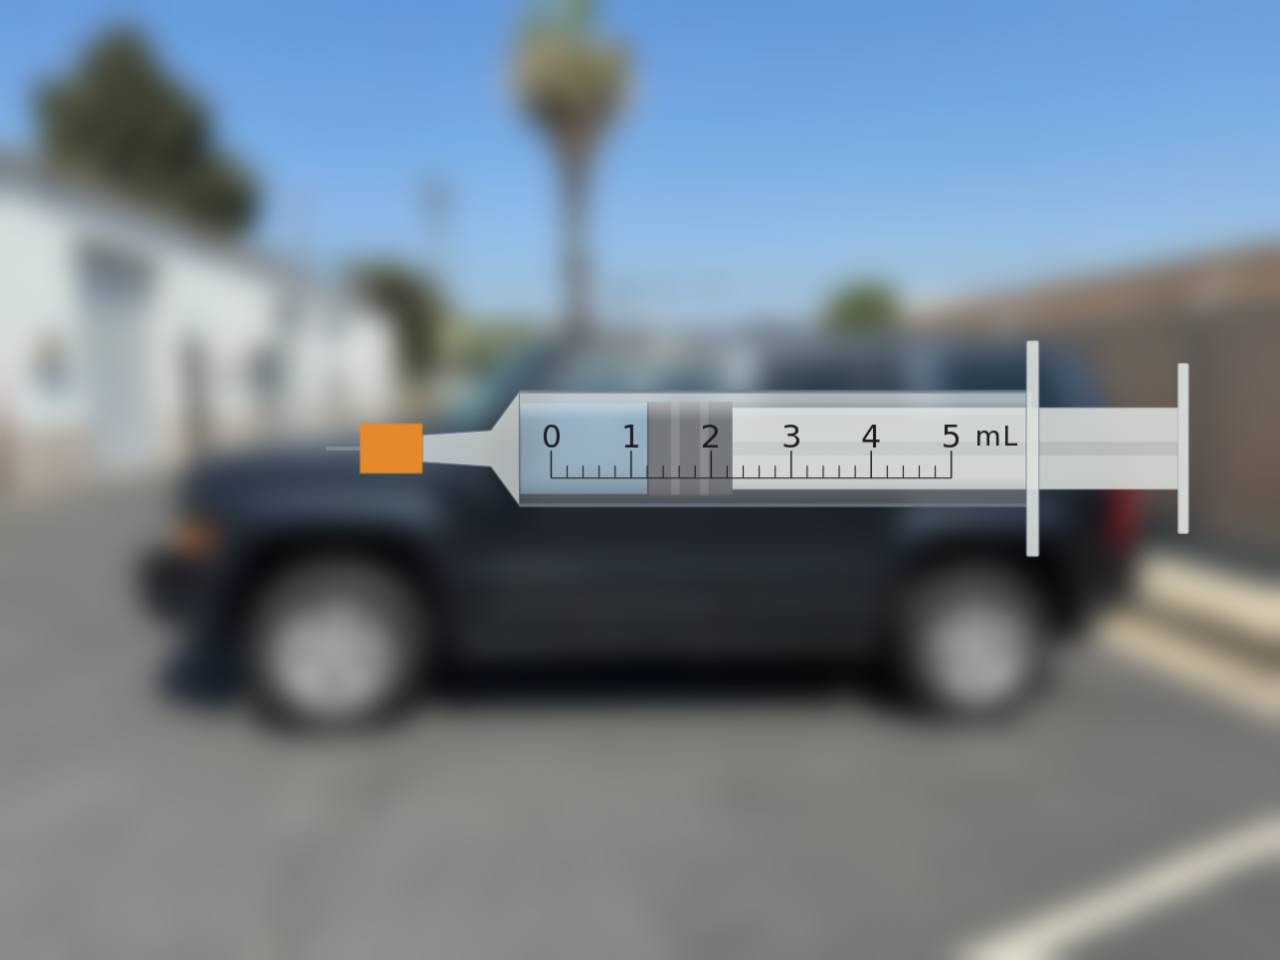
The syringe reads 1.2 (mL)
